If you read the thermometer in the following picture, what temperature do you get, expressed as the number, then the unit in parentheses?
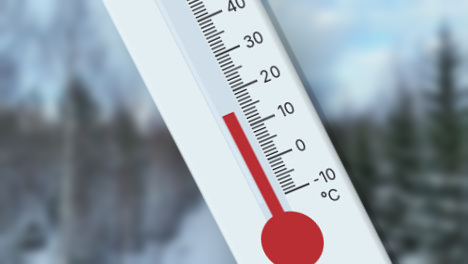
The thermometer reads 15 (°C)
